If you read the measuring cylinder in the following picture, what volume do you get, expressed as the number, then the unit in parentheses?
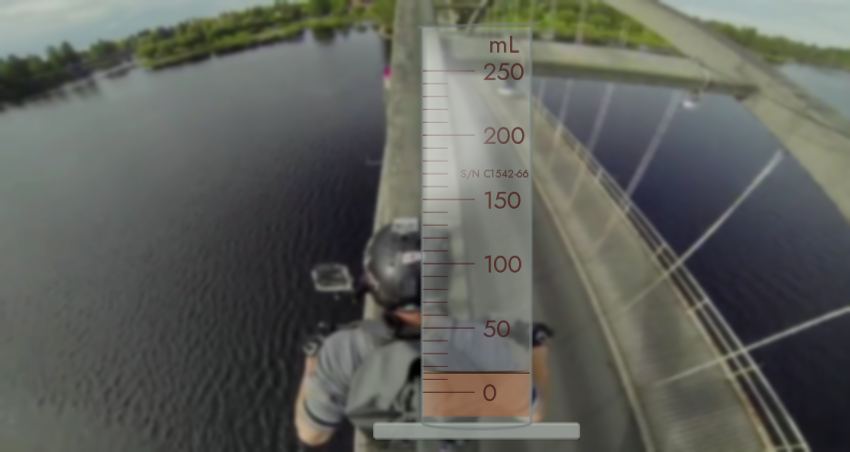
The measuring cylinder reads 15 (mL)
